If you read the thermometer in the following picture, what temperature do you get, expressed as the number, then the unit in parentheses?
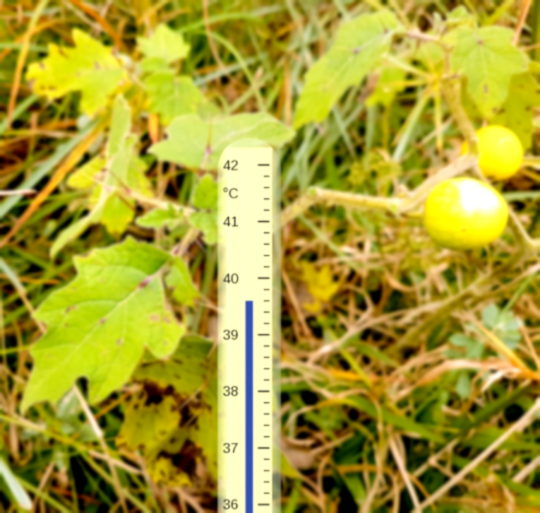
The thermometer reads 39.6 (°C)
